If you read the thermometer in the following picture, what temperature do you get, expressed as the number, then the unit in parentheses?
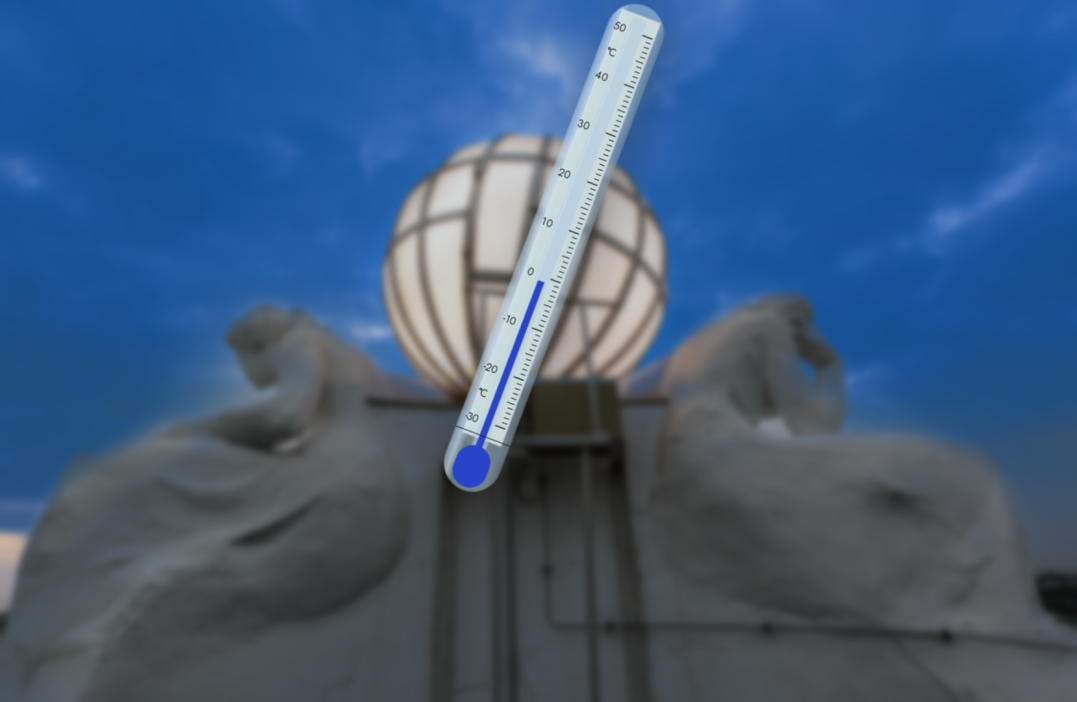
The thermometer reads -1 (°C)
